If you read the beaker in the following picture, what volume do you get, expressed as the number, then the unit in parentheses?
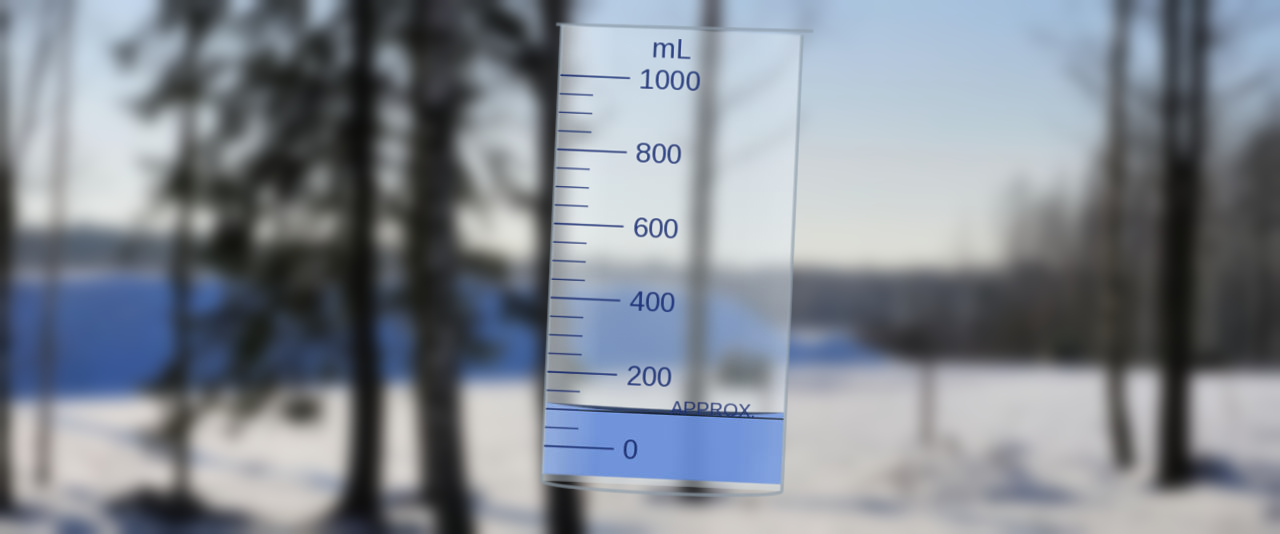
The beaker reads 100 (mL)
